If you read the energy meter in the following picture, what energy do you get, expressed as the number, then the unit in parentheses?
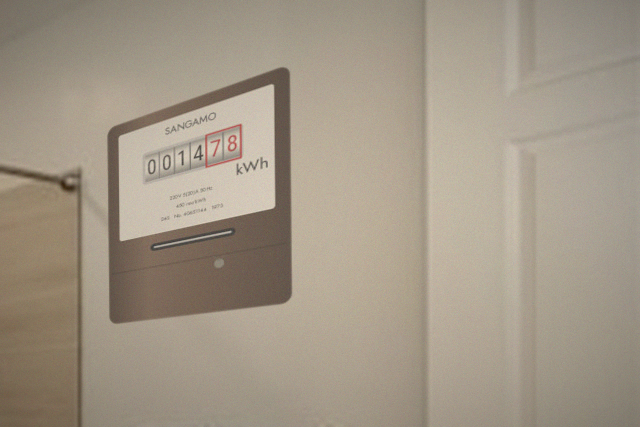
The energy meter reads 14.78 (kWh)
